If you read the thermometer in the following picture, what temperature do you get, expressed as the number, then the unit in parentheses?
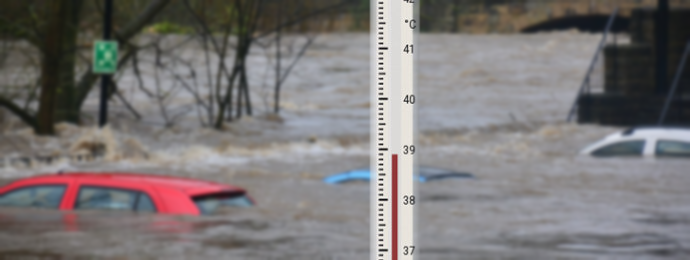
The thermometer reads 38.9 (°C)
